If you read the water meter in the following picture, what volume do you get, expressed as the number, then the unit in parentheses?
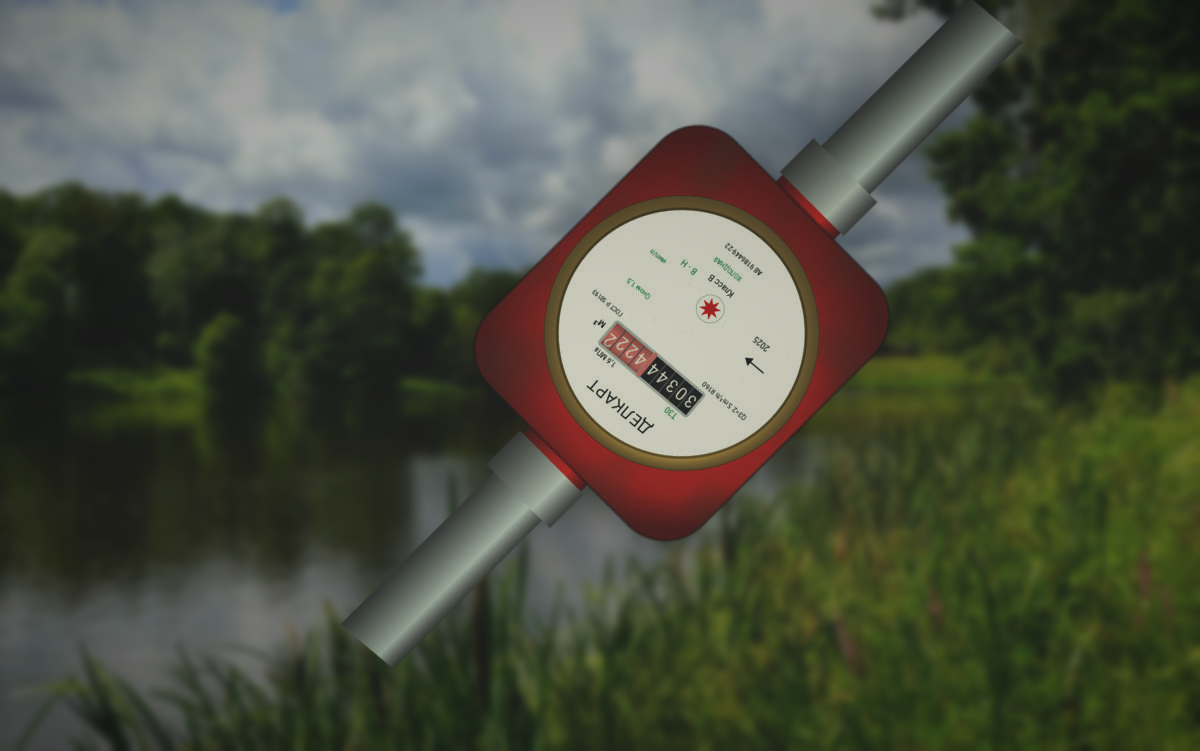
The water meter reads 30344.4222 (m³)
